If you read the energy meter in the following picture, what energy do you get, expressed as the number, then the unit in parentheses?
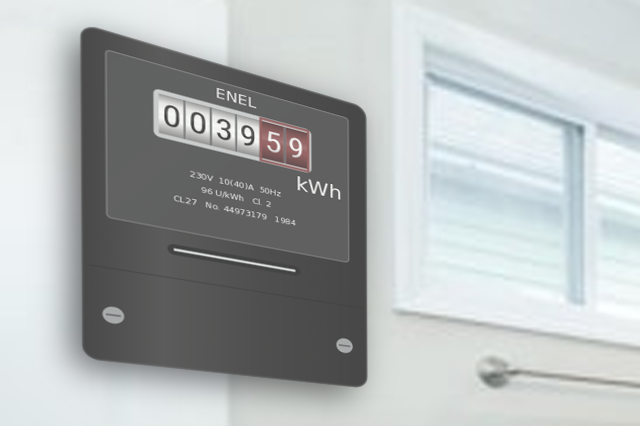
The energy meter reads 39.59 (kWh)
